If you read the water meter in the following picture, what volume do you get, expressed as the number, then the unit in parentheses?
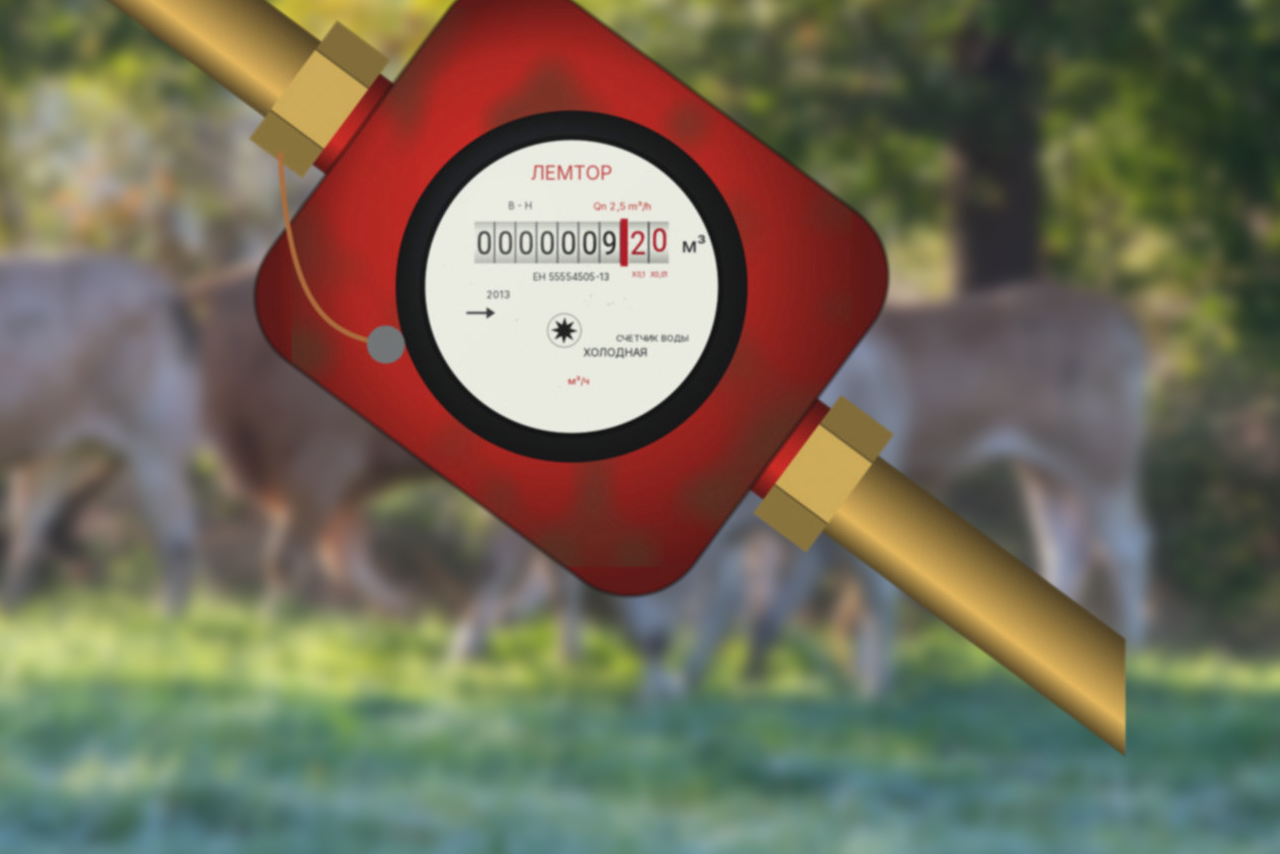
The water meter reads 9.20 (m³)
